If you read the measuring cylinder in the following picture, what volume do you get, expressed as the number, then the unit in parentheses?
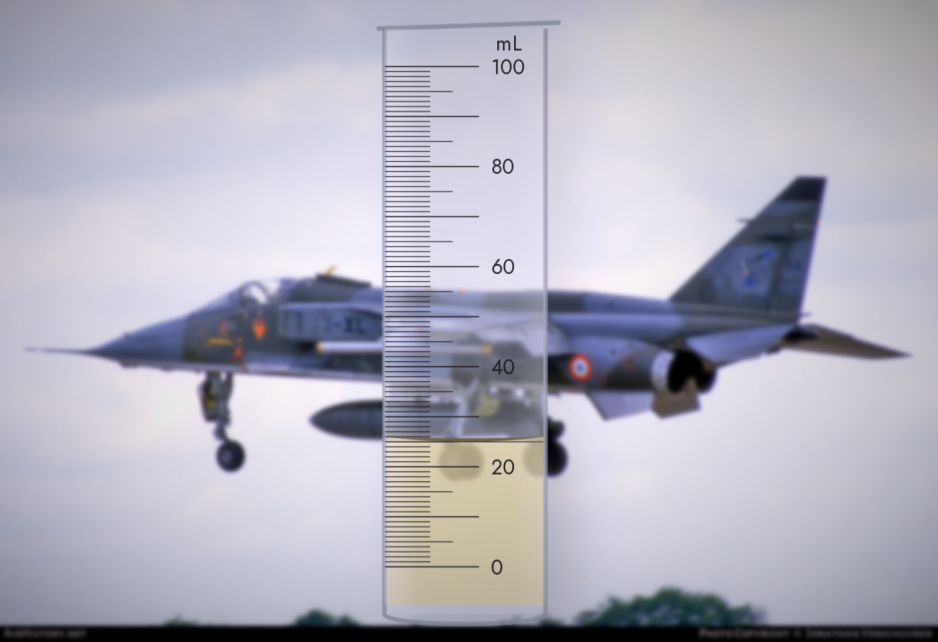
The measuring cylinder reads 25 (mL)
